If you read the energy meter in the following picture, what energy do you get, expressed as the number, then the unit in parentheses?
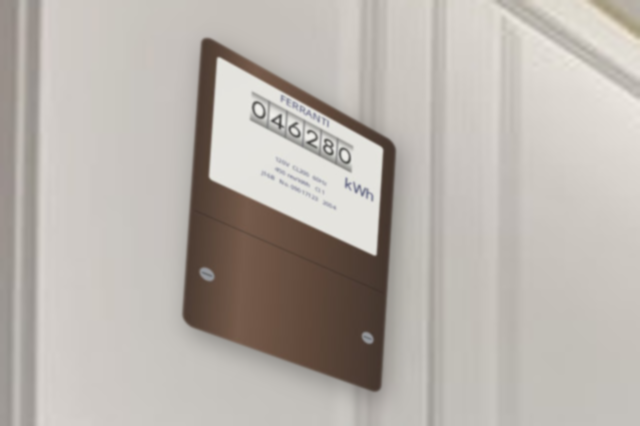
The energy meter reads 46280 (kWh)
